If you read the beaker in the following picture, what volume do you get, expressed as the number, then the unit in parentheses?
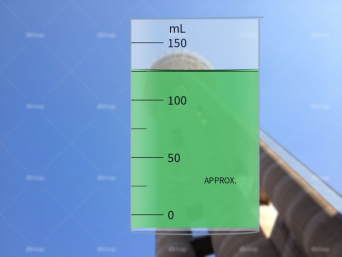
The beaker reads 125 (mL)
